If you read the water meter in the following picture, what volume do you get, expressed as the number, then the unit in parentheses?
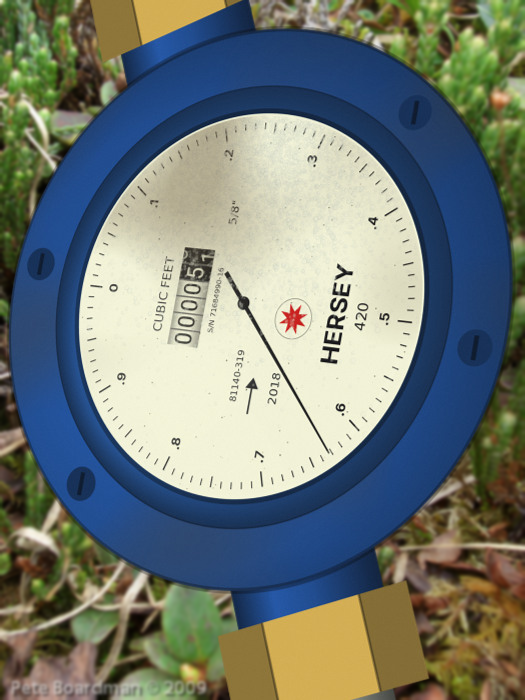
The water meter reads 50.63 (ft³)
